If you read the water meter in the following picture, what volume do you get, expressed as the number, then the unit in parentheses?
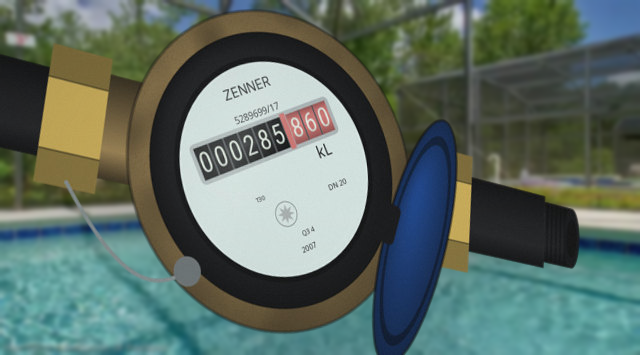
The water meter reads 285.860 (kL)
